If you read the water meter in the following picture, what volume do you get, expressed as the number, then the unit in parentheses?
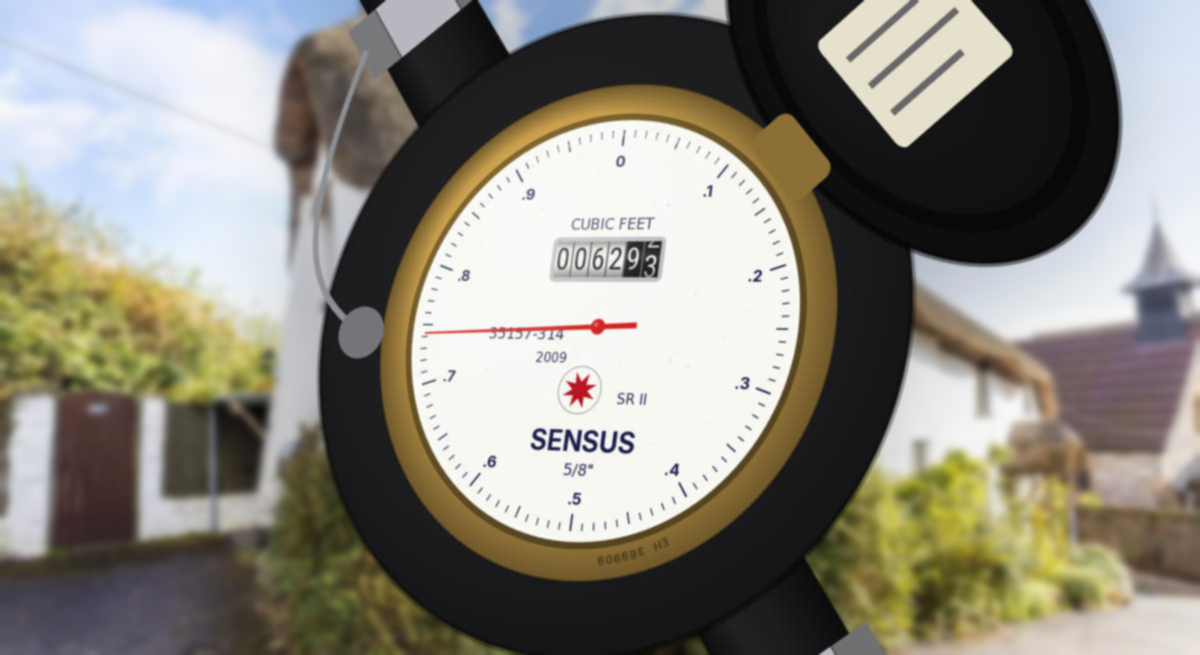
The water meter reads 6292.74 (ft³)
